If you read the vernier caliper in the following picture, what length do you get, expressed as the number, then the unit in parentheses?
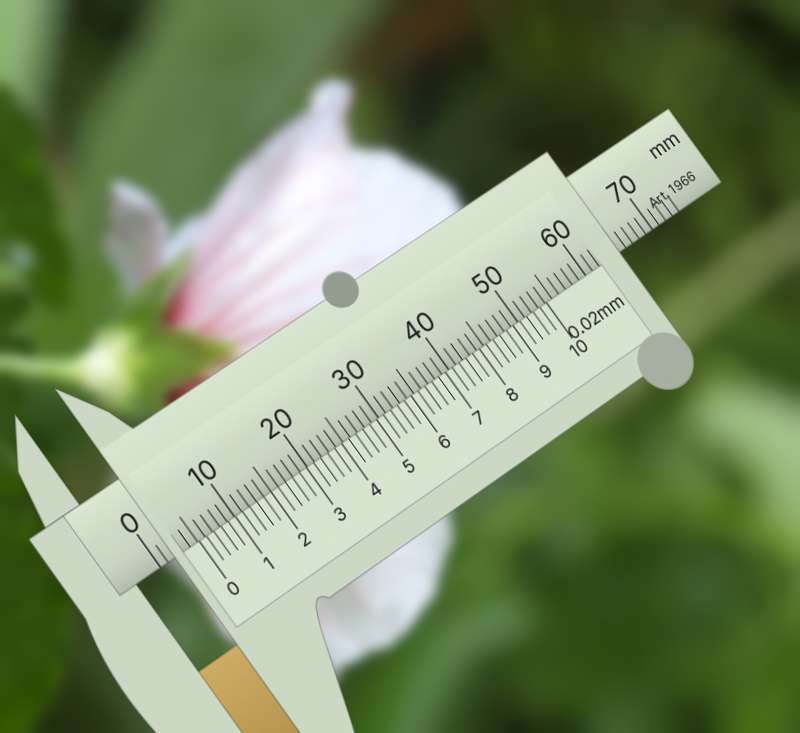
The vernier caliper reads 5.2 (mm)
